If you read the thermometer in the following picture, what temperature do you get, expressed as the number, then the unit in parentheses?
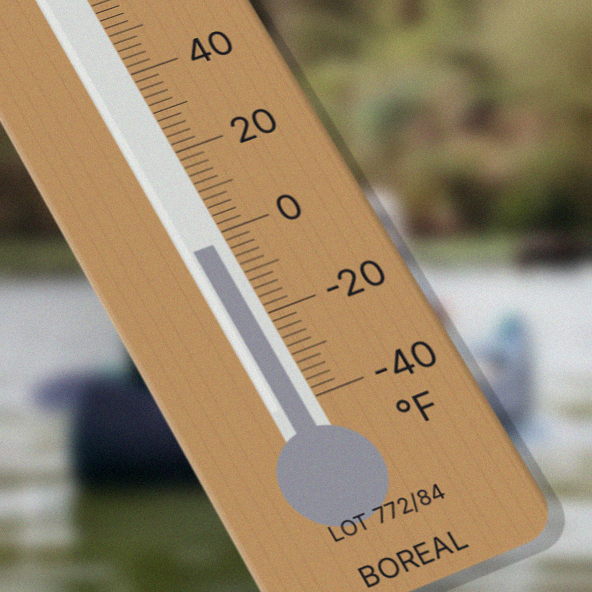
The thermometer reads -2 (°F)
